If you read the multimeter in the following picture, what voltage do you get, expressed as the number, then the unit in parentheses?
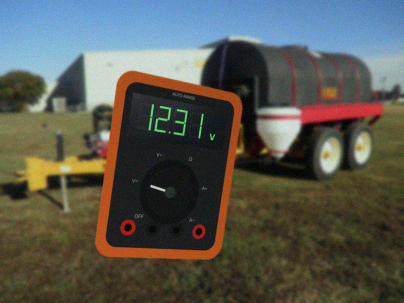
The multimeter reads 12.31 (V)
